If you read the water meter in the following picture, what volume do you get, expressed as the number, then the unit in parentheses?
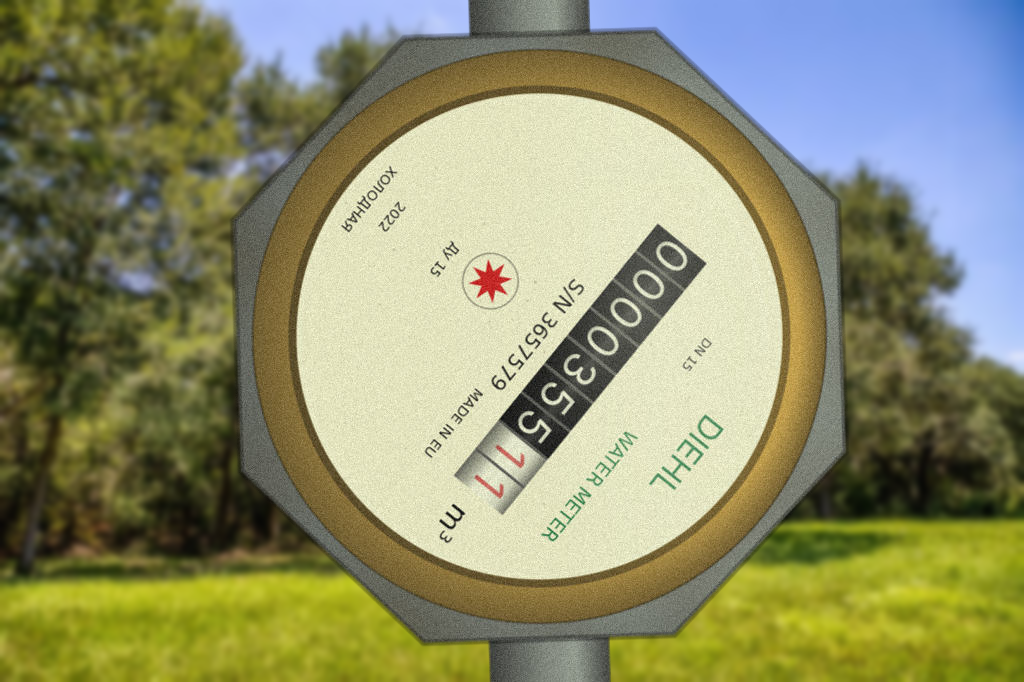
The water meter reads 355.11 (m³)
